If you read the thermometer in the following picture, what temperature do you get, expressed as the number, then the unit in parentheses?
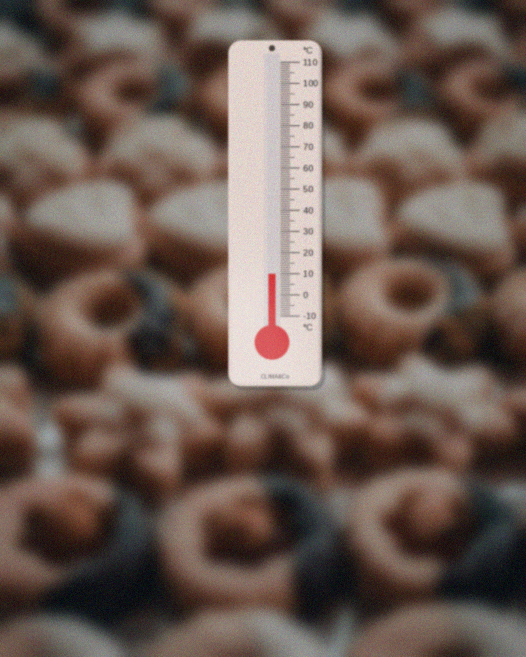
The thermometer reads 10 (°C)
